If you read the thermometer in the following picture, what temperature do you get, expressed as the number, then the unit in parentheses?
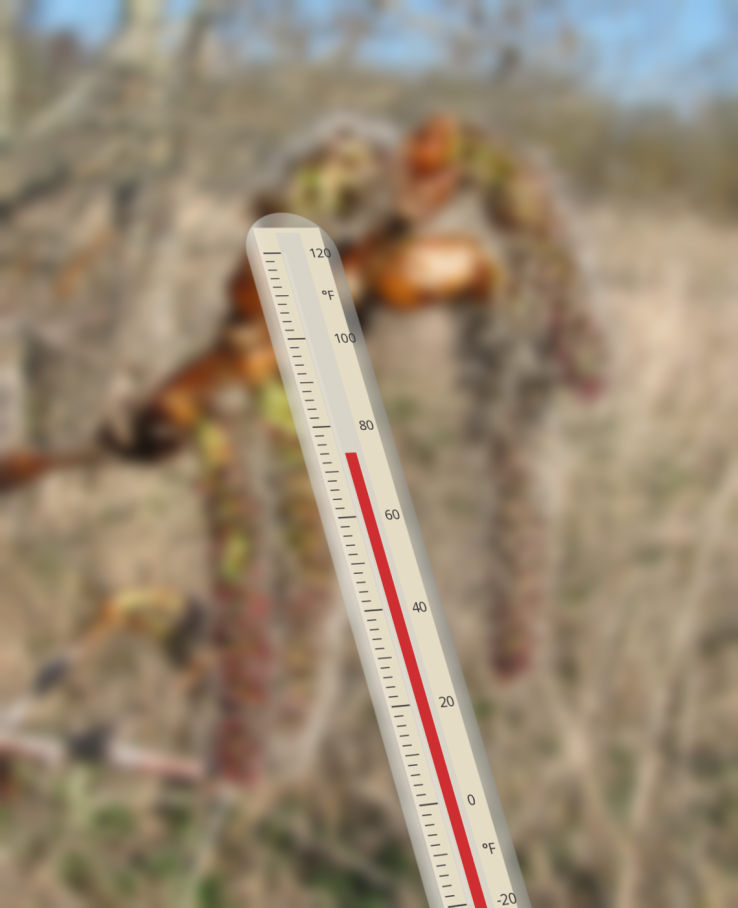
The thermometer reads 74 (°F)
